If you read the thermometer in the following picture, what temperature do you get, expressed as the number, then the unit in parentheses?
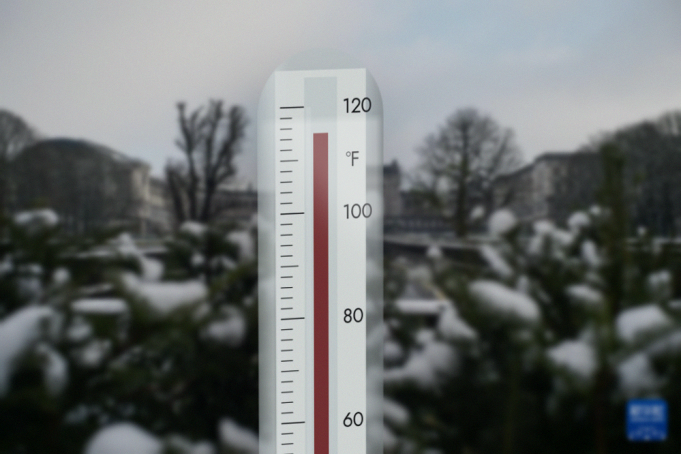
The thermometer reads 115 (°F)
